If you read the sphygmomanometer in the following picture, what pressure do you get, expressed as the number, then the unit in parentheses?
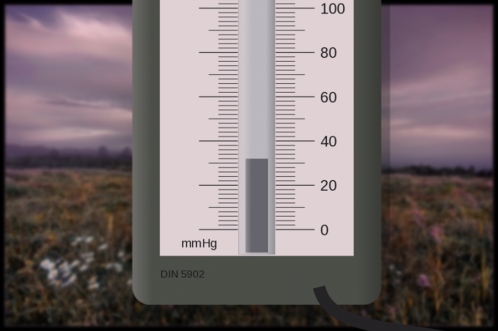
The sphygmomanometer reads 32 (mmHg)
